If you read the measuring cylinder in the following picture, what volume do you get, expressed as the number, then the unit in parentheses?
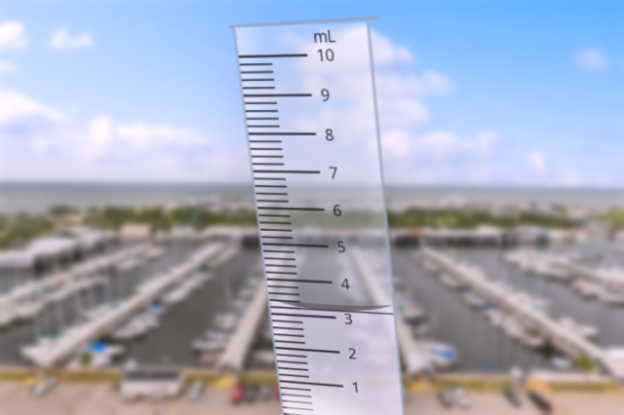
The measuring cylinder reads 3.2 (mL)
